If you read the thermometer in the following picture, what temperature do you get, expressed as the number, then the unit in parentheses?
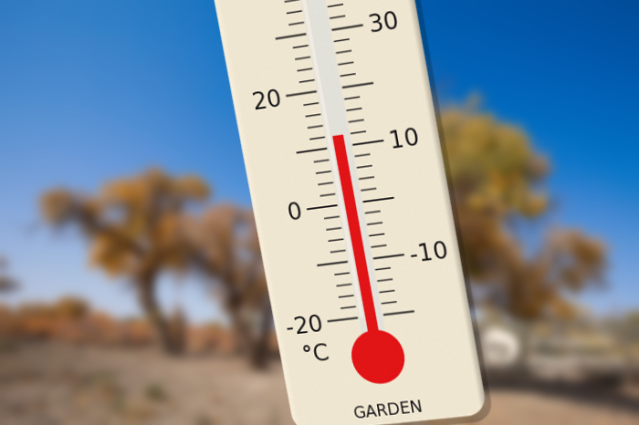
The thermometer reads 12 (°C)
